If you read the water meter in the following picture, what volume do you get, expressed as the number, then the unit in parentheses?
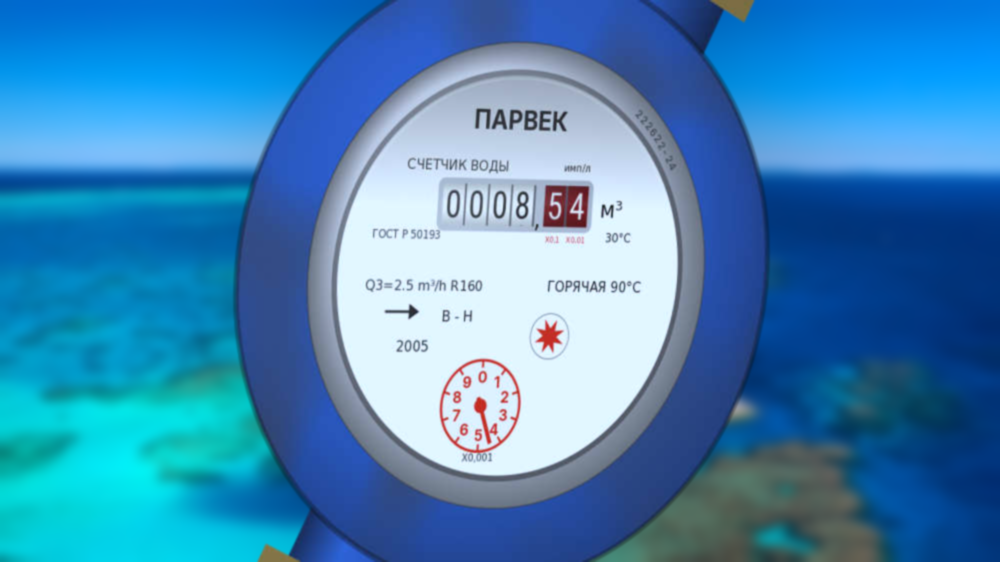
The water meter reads 8.544 (m³)
